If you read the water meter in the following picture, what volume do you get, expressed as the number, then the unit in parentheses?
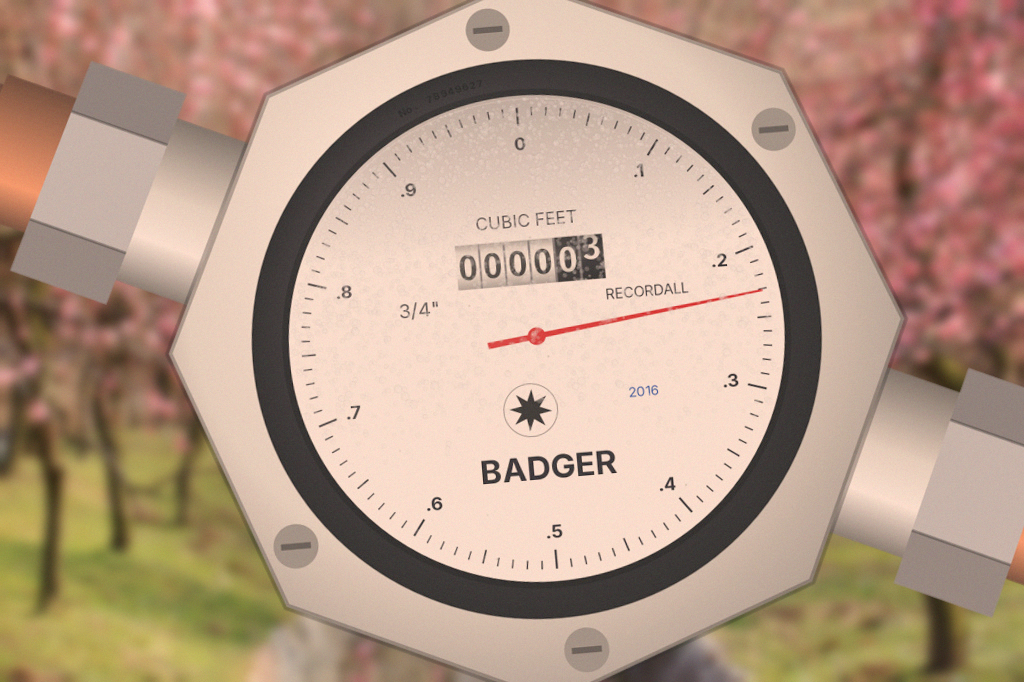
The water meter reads 3.23 (ft³)
